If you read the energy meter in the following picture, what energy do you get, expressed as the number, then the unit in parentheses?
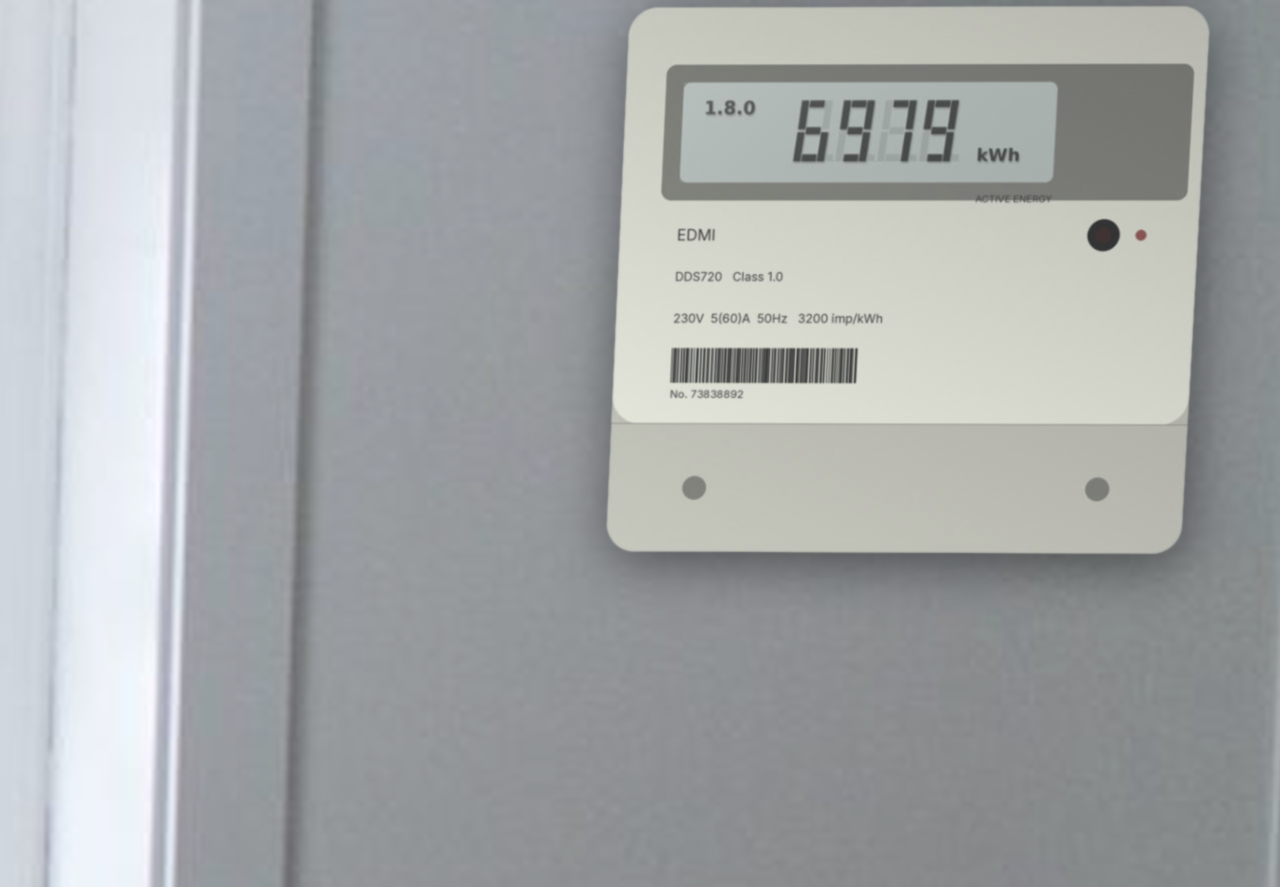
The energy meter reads 6979 (kWh)
